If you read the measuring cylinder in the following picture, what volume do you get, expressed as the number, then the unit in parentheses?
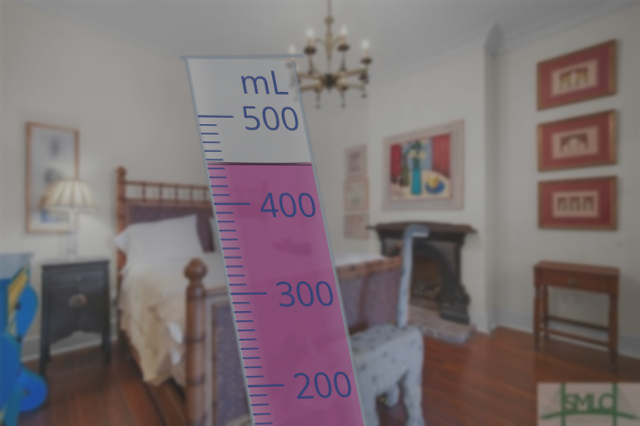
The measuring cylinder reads 445 (mL)
